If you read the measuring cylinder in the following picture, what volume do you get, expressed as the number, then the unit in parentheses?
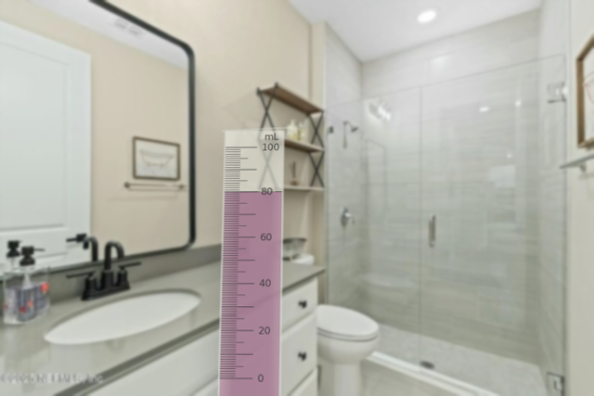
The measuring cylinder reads 80 (mL)
